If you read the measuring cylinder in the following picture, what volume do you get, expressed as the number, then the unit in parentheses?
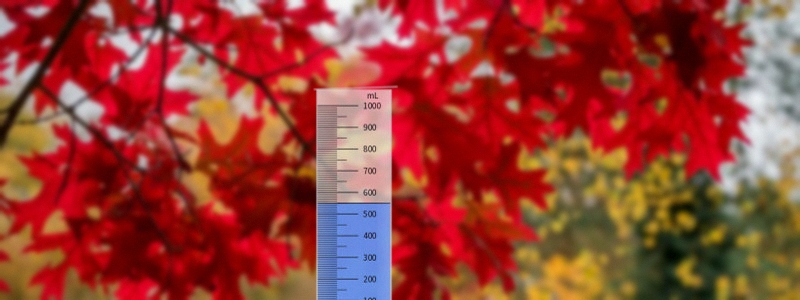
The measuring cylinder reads 550 (mL)
